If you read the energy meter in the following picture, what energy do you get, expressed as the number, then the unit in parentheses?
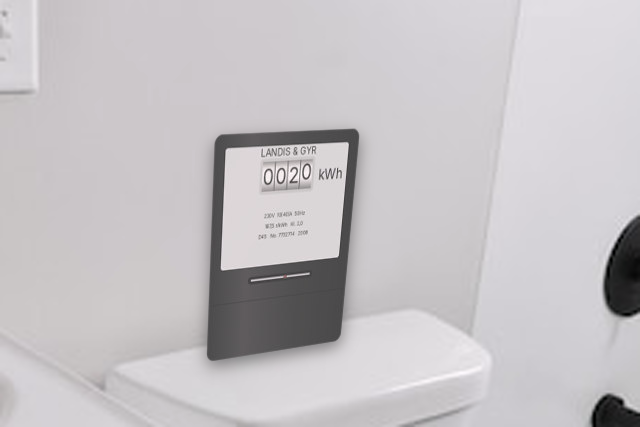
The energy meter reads 20 (kWh)
